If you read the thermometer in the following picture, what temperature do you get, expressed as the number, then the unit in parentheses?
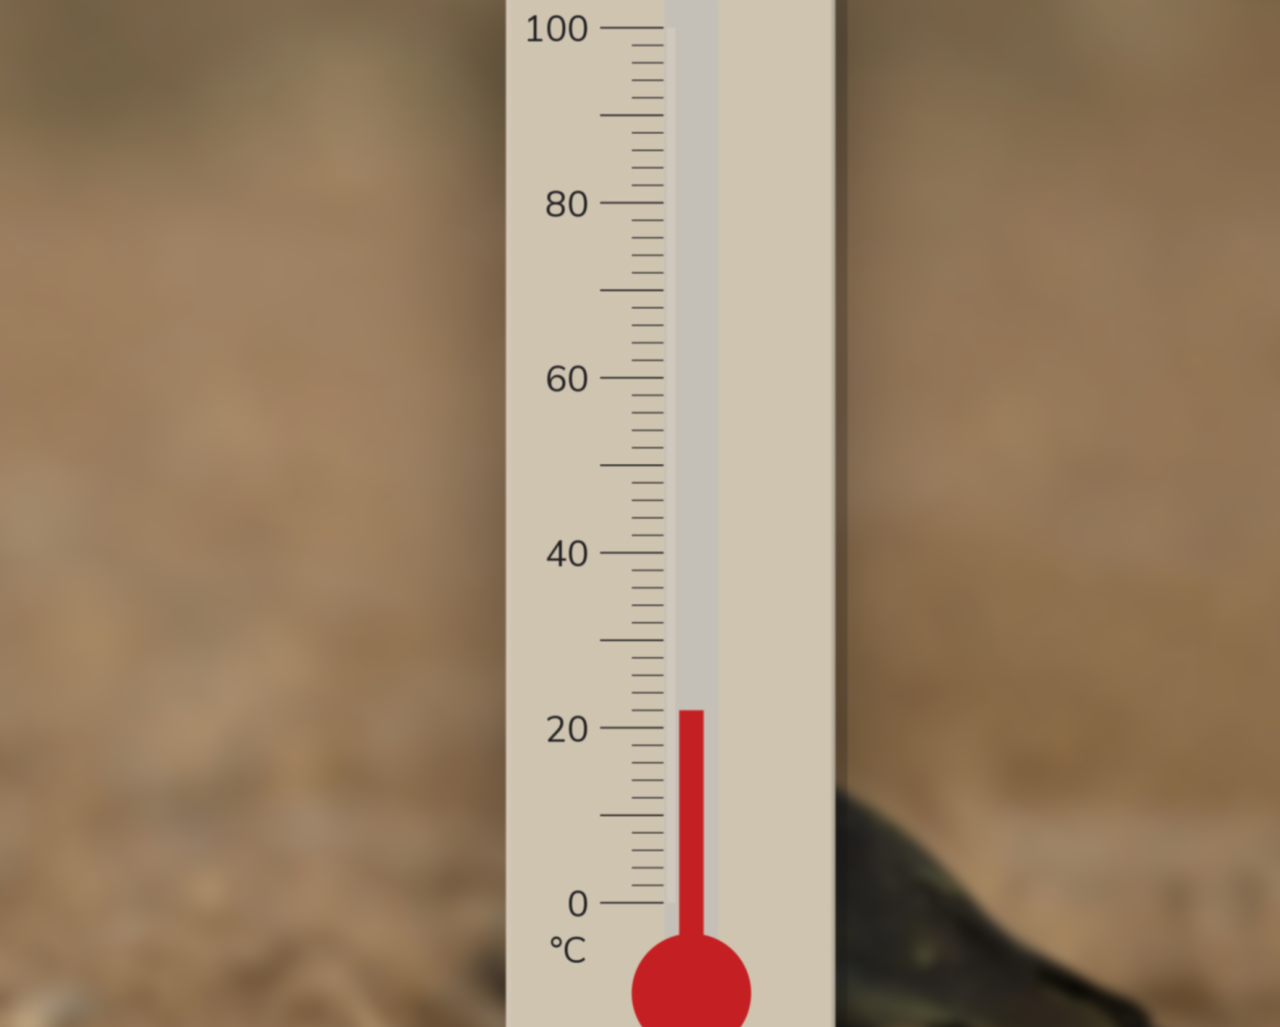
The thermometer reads 22 (°C)
